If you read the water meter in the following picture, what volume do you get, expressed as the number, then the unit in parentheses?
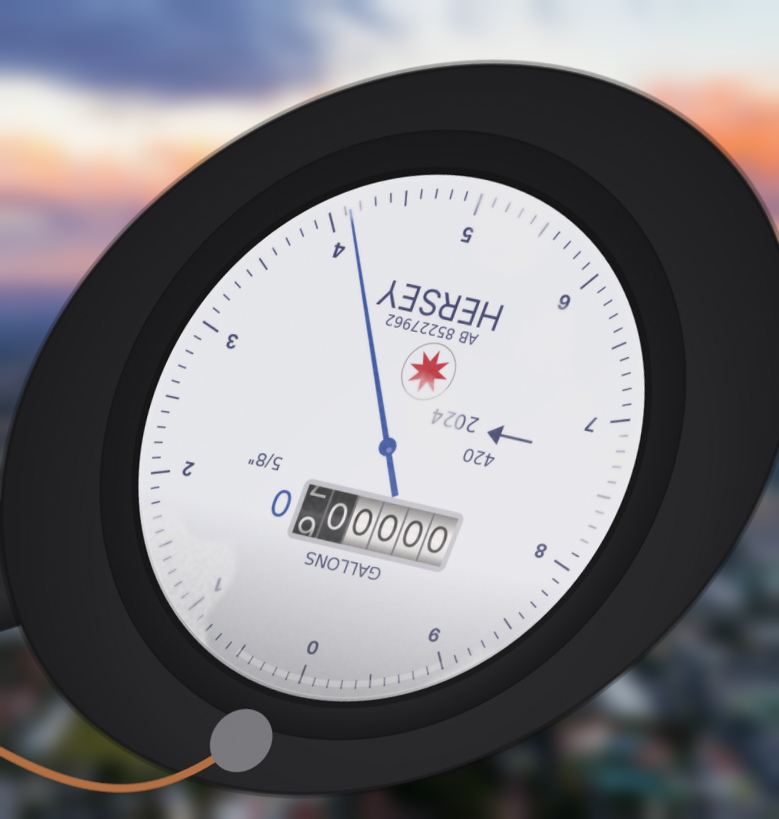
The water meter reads 64.1 (gal)
